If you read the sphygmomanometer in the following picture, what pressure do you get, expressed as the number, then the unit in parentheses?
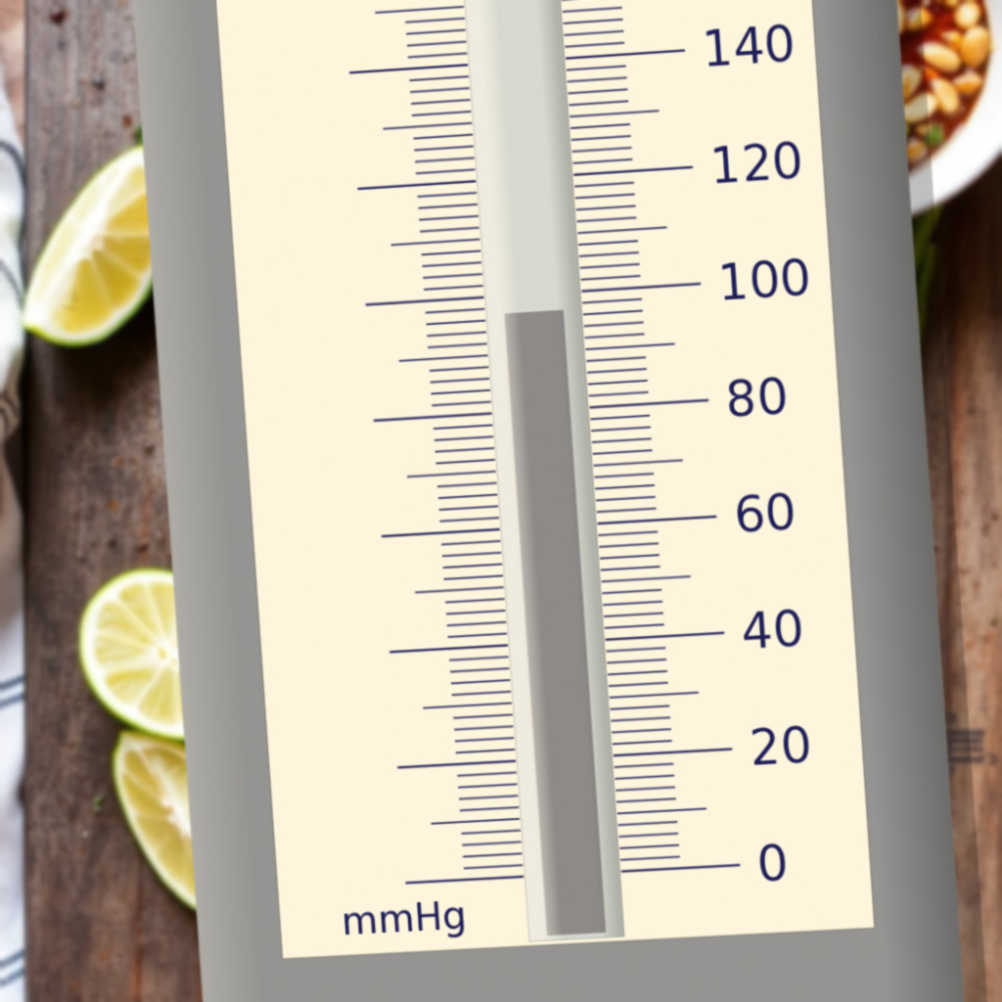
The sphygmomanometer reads 97 (mmHg)
